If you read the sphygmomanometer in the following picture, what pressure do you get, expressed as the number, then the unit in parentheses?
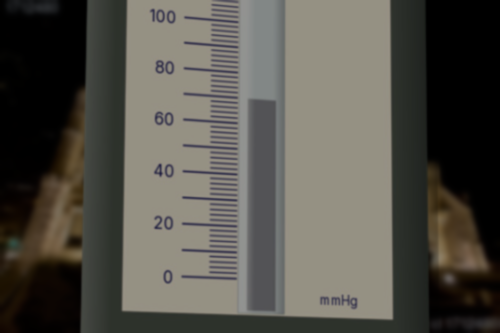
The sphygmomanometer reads 70 (mmHg)
